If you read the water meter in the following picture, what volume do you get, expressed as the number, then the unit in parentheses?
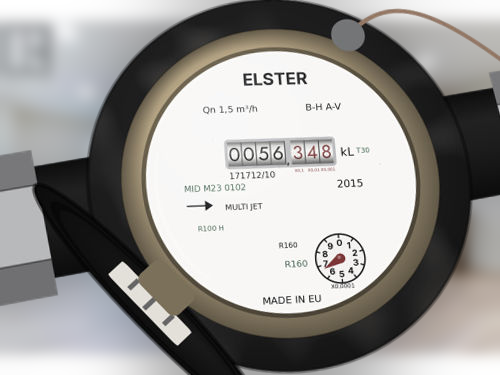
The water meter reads 56.3486 (kL)
